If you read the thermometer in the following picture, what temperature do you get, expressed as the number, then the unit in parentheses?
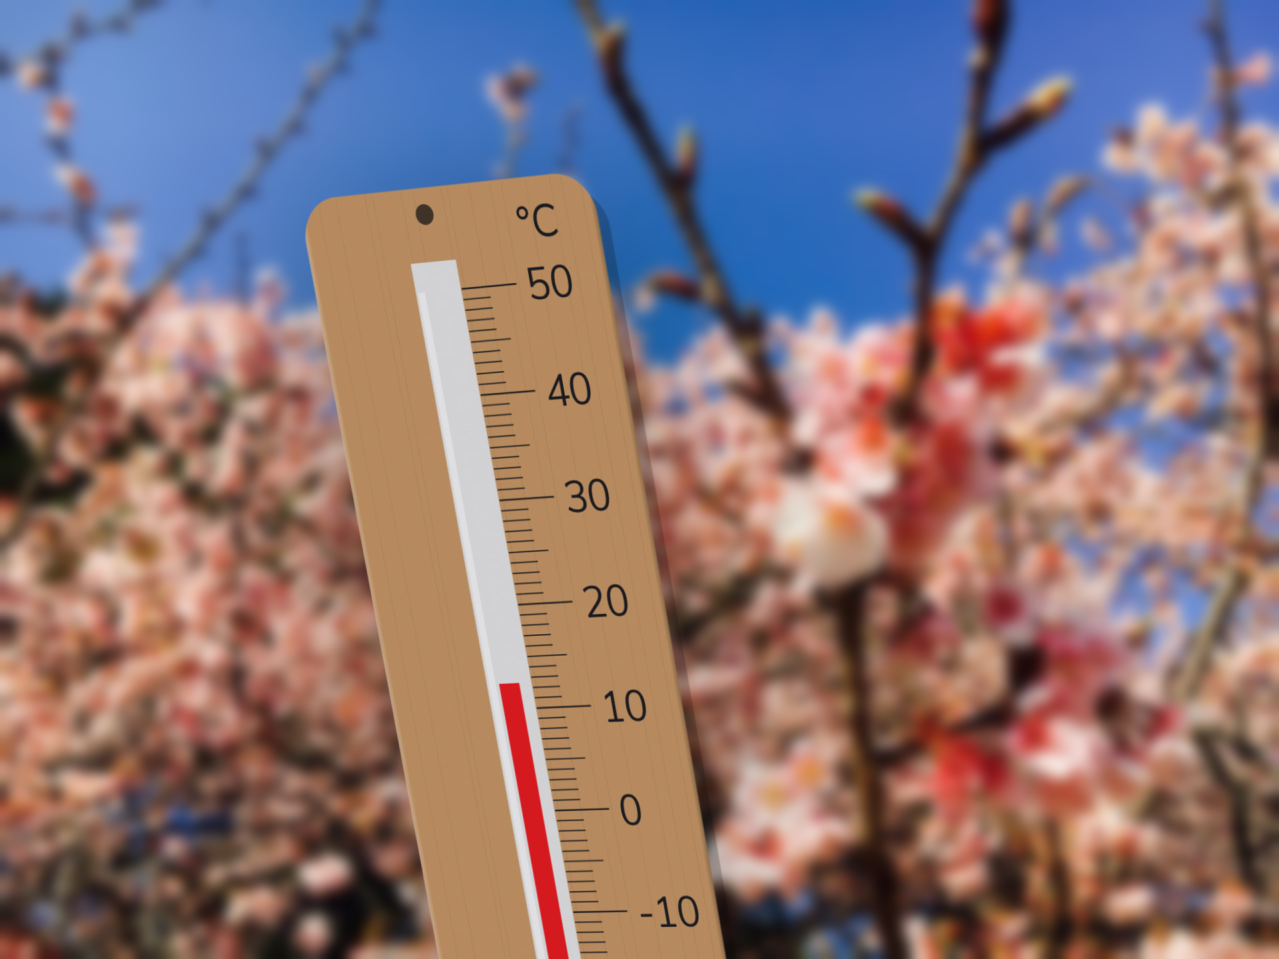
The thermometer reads 12.5 (°C)
